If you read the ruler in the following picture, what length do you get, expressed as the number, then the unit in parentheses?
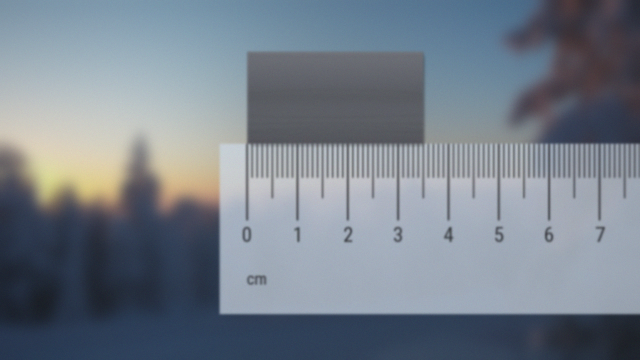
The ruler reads 3.5 (cm)
